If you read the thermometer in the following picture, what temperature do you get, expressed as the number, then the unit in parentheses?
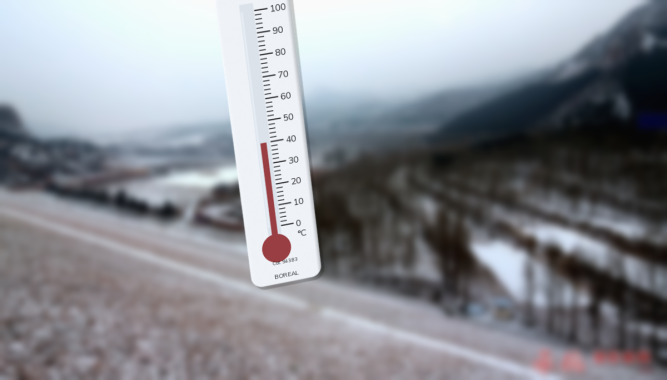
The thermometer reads 40 (°C)
